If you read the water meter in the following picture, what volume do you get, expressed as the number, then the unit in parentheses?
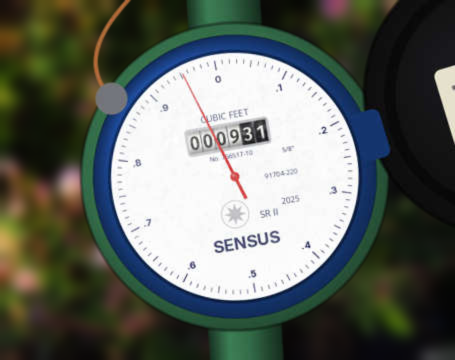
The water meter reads 930.95 (ft³)
